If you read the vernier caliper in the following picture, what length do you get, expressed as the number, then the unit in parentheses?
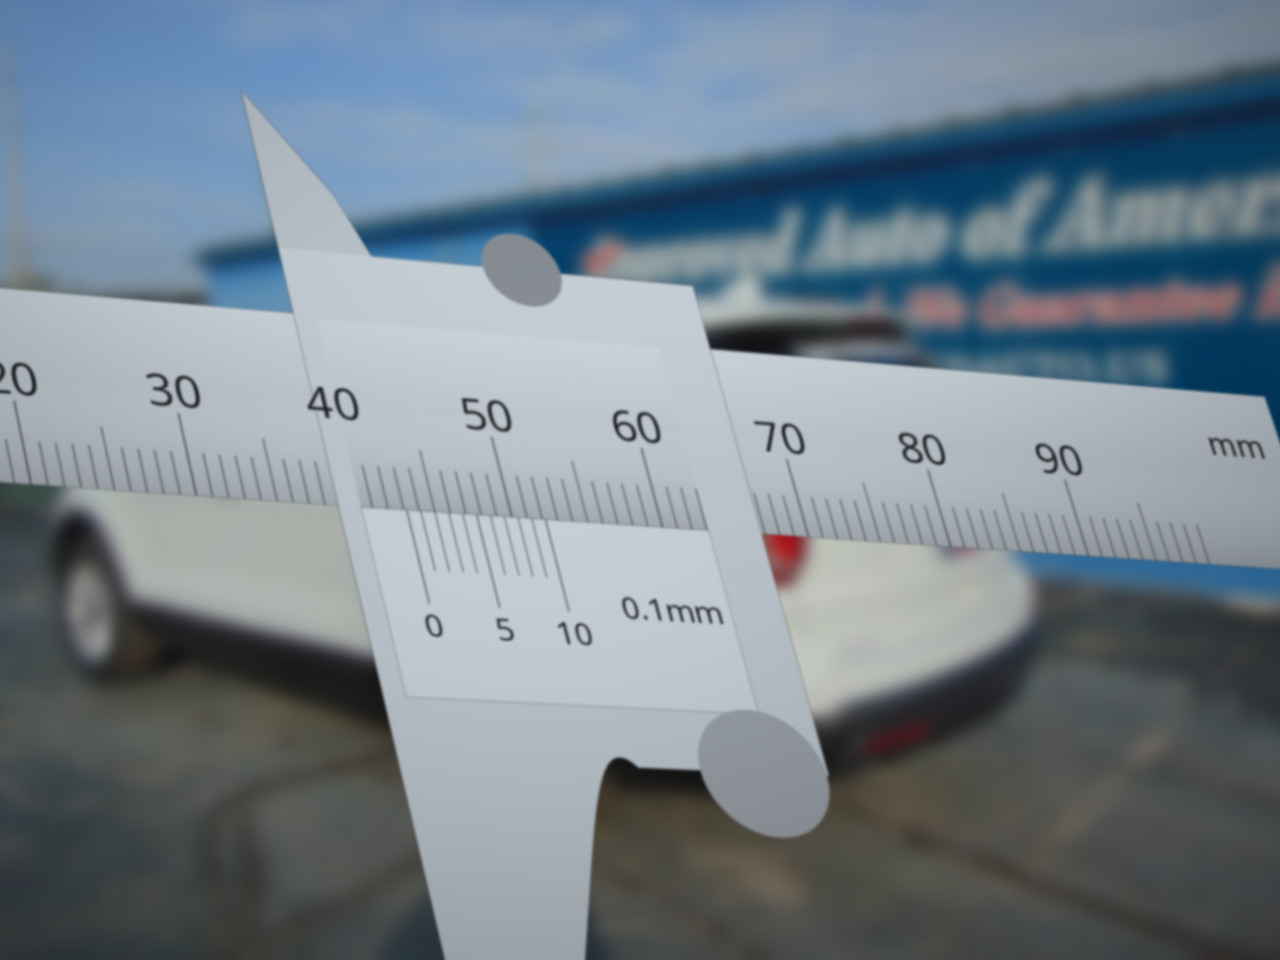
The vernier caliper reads 43.2 (mm)
